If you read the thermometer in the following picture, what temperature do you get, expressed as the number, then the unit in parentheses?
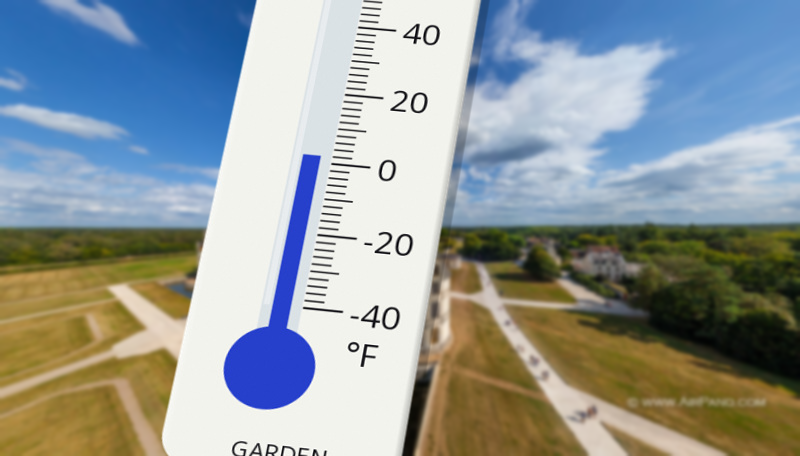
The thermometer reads 2 (°F)
